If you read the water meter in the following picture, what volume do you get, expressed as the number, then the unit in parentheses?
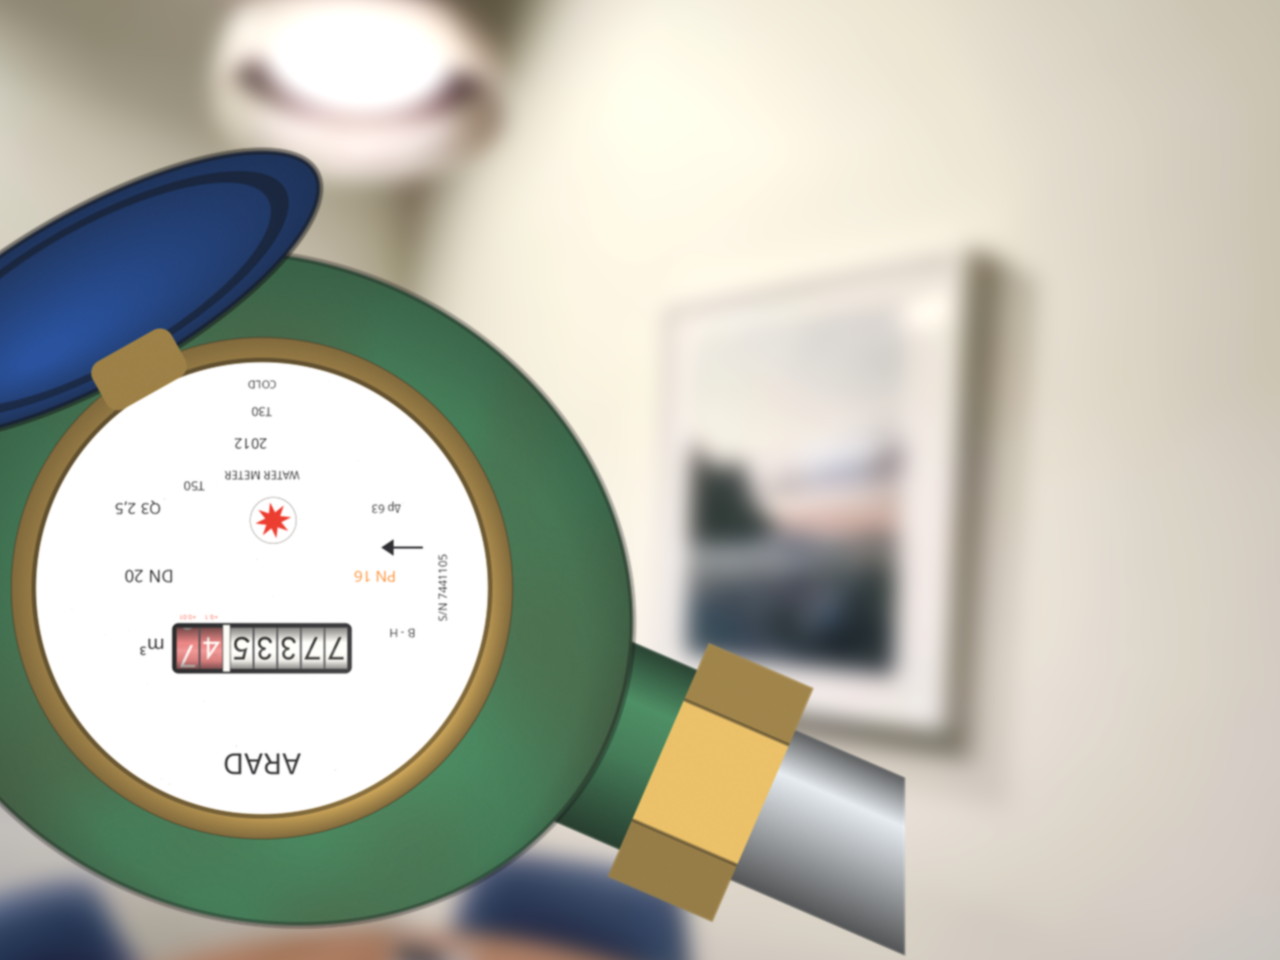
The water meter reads 77335.47 (m³)
